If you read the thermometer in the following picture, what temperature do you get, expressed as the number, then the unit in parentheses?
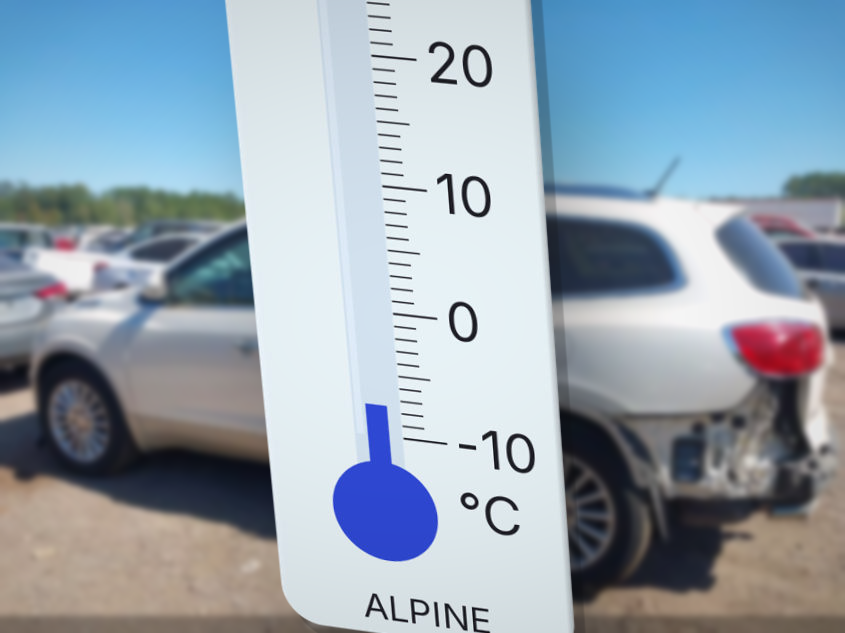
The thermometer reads -7.5 (°C)
